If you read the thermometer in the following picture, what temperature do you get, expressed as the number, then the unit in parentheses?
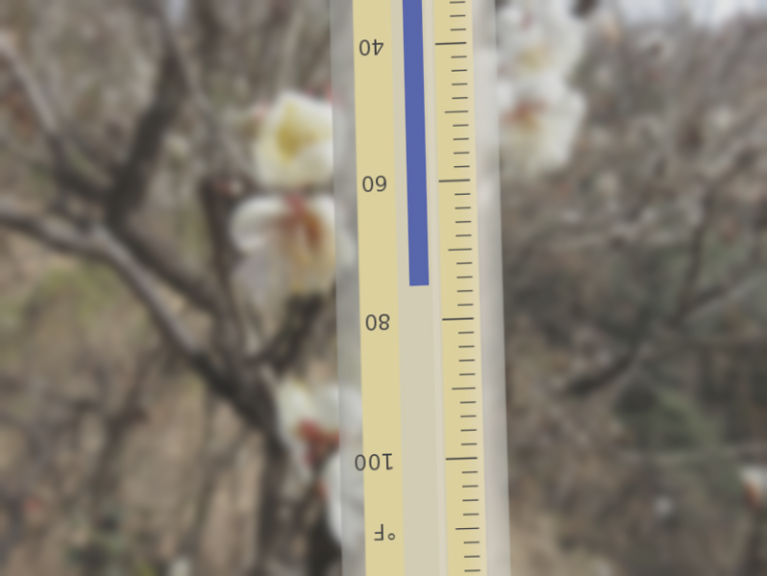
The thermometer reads 75 (°F)
